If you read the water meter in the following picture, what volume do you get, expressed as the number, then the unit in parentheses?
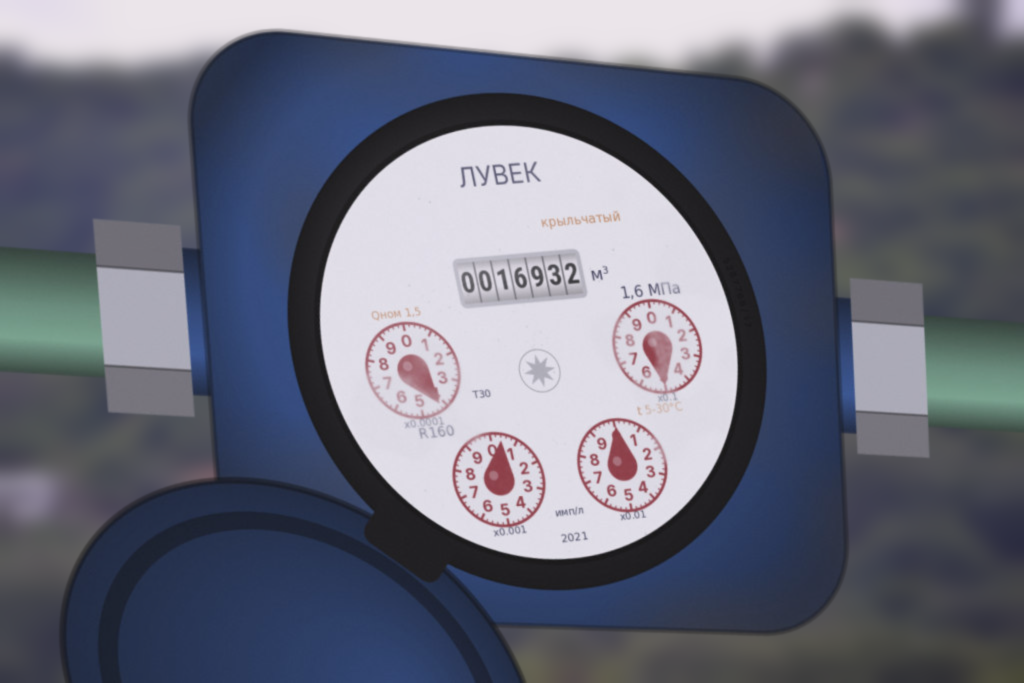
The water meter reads 16932.5004 (m³)
